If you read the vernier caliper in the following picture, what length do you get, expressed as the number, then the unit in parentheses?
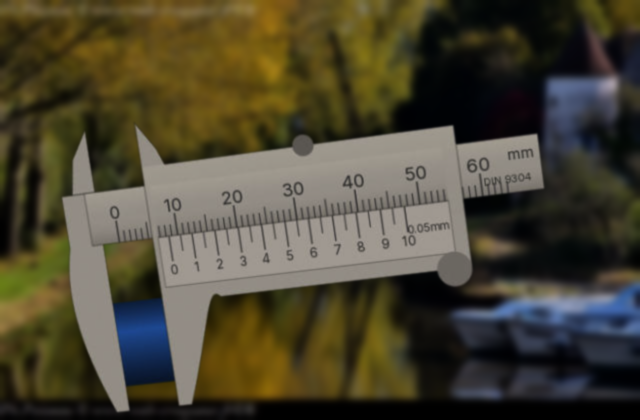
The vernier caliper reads 8.5 (mm)
